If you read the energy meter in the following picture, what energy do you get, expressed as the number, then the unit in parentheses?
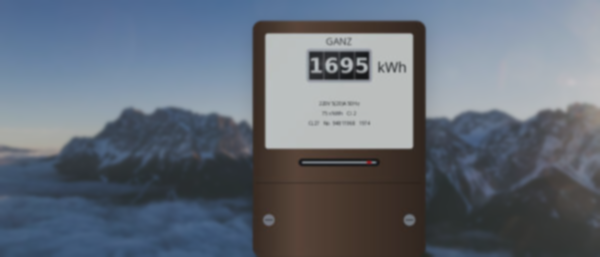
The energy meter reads 1695 (kWh)
